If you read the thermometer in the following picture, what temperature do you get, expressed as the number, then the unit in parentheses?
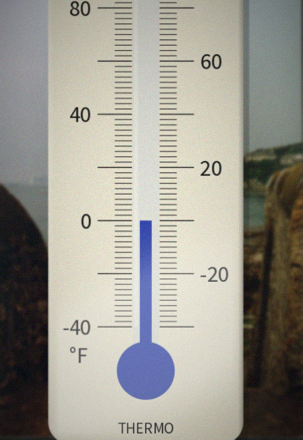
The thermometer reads 0 (°F)
